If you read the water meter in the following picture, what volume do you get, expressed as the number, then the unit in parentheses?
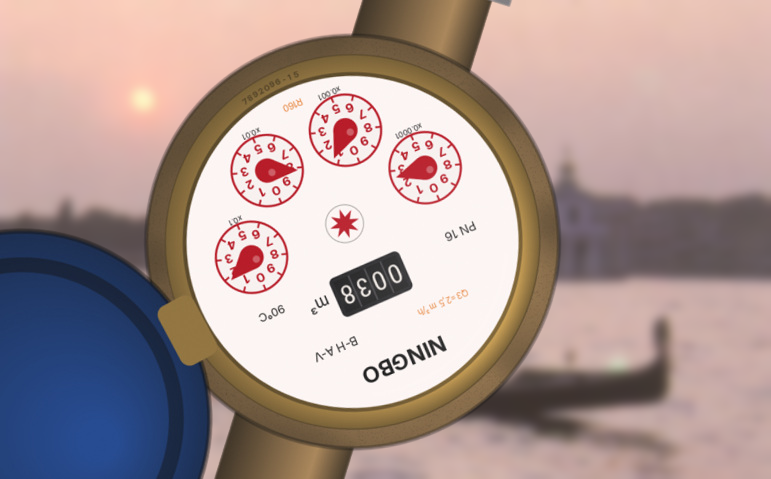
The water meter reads 38.1812 (m³)
